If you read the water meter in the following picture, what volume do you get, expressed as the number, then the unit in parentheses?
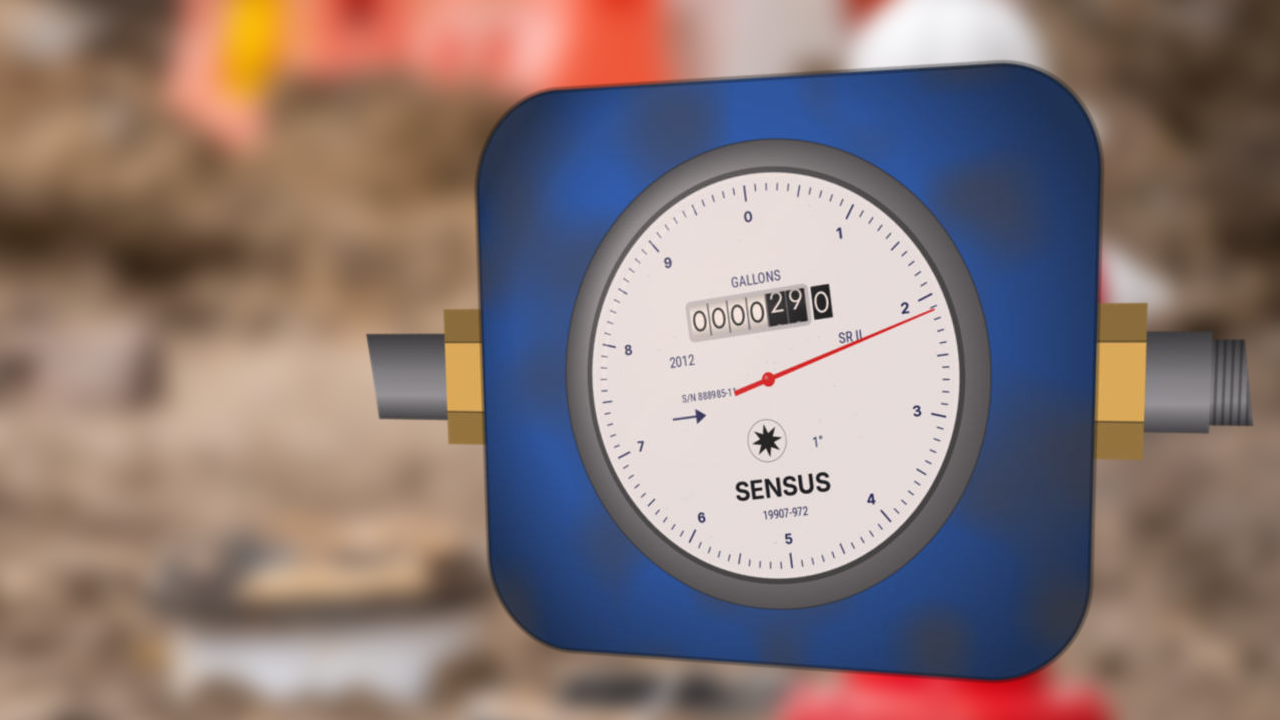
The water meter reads 292.1 (gal)
